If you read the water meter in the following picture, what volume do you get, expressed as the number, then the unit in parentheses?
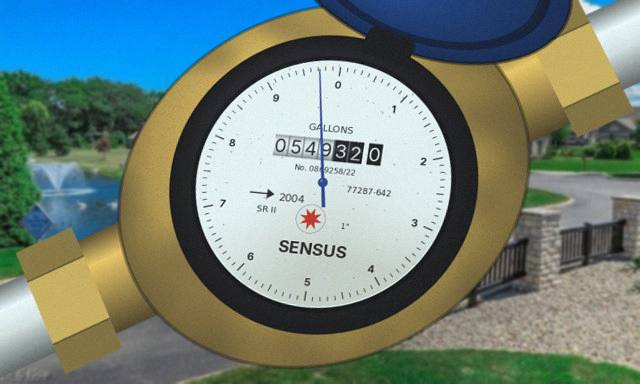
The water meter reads 549319.7 (gal)
